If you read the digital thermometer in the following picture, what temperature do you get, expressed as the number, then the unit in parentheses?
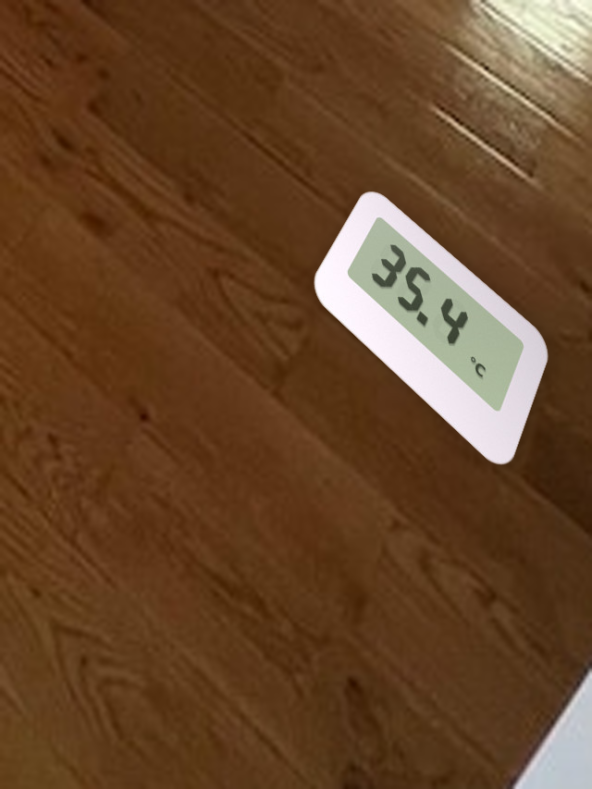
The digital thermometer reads 35.4 (°C)
